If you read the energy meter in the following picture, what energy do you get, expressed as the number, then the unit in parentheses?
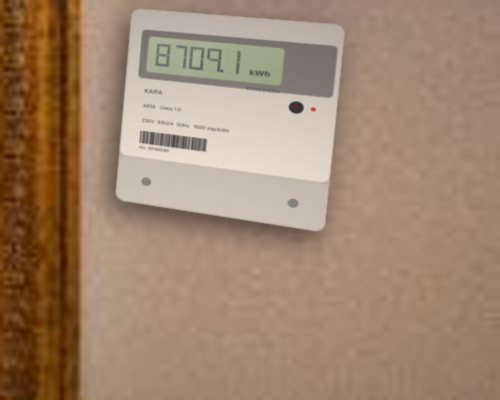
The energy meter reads 8709.1 (kWh)
